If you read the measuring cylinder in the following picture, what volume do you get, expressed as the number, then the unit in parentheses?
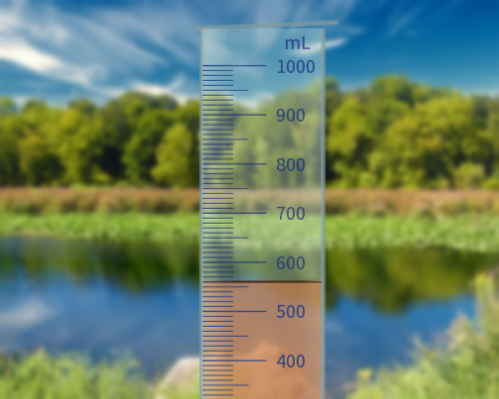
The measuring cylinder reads 560 (mL)
